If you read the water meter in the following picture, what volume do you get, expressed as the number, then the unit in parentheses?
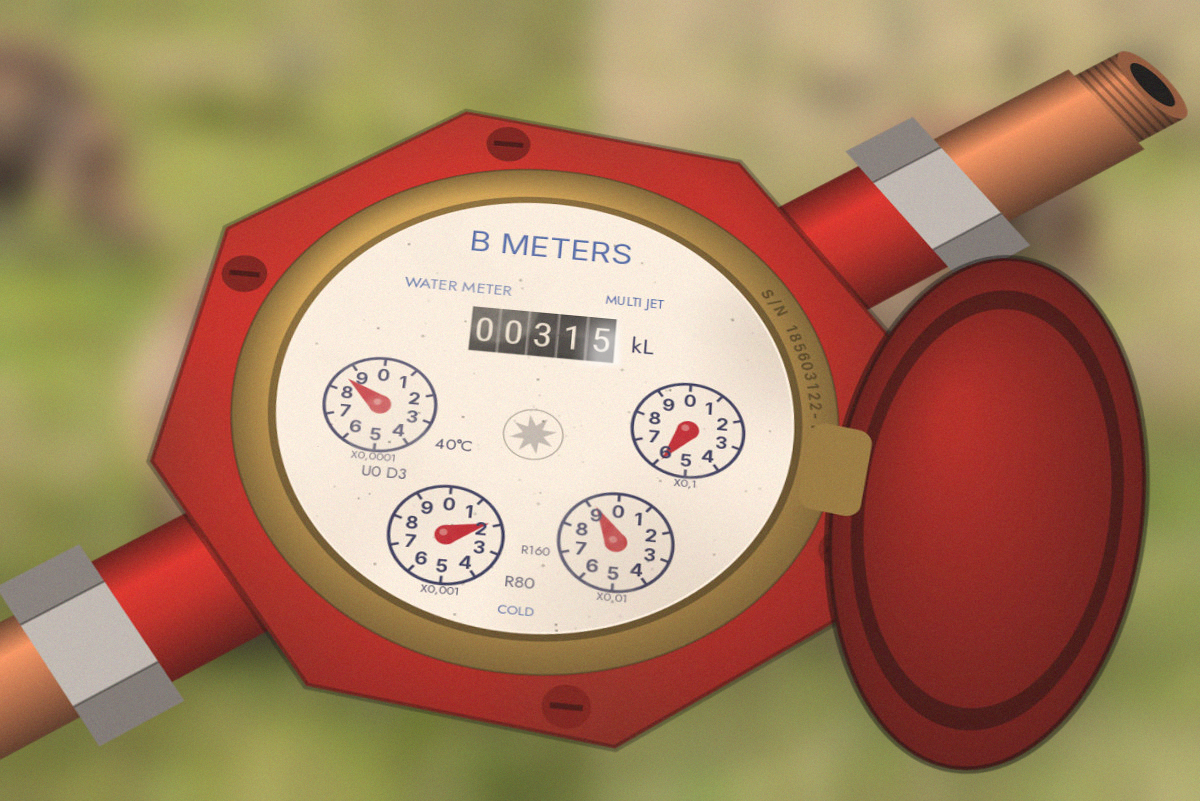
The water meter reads 315.5918 (kL)
